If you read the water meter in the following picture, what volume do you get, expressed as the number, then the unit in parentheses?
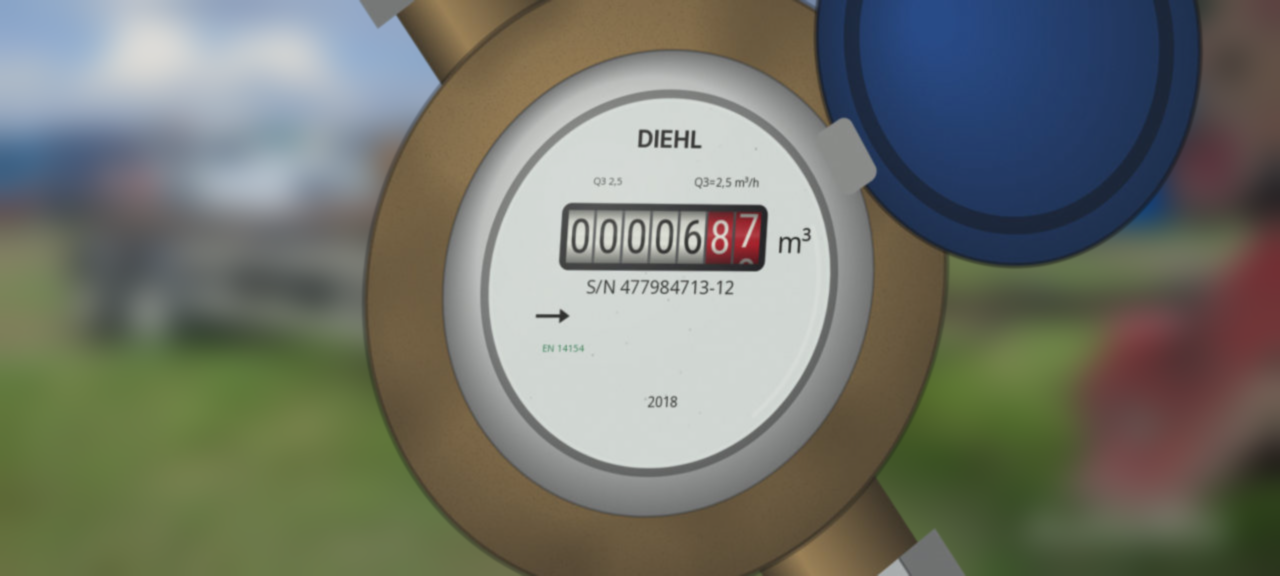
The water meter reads 6.87 (m³)
